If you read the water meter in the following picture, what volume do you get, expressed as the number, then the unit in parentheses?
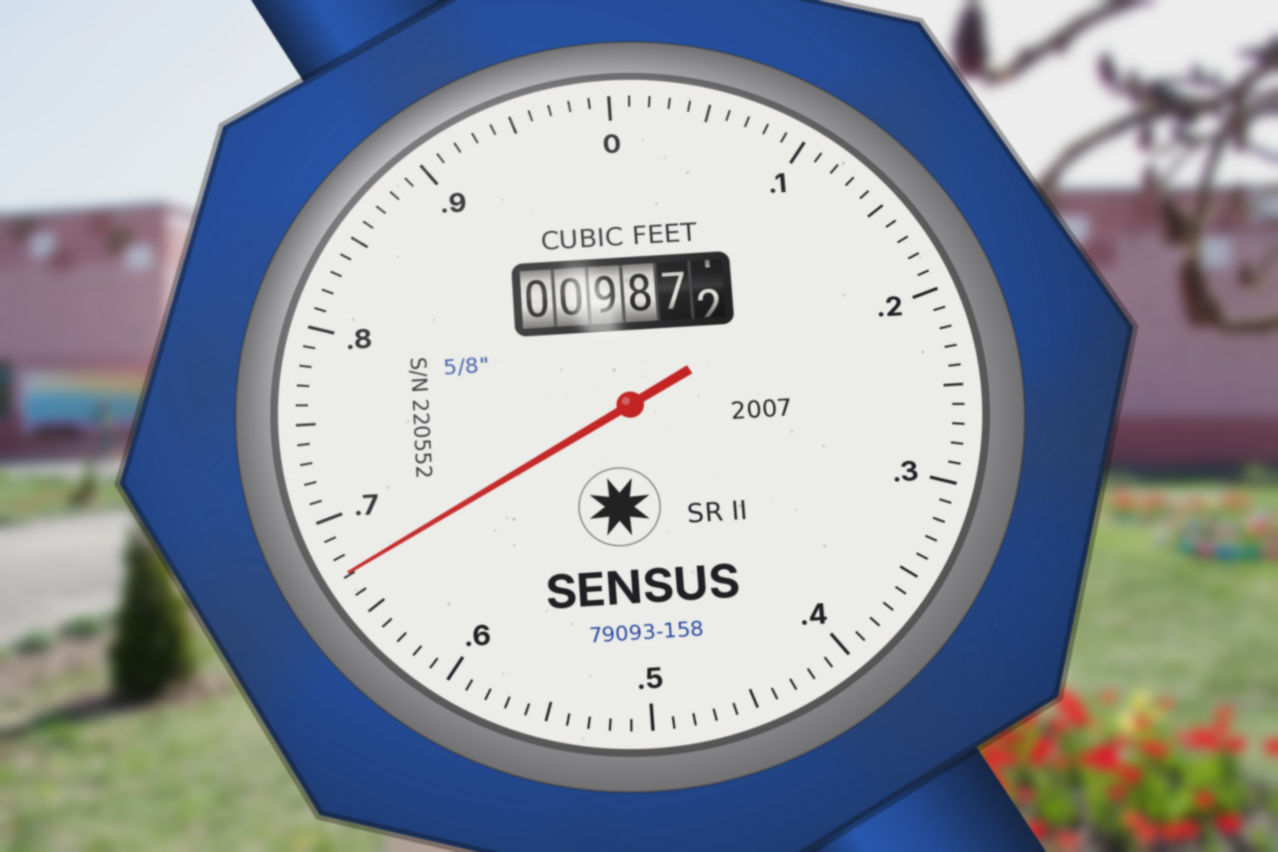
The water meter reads 9871.67 (ft³)
